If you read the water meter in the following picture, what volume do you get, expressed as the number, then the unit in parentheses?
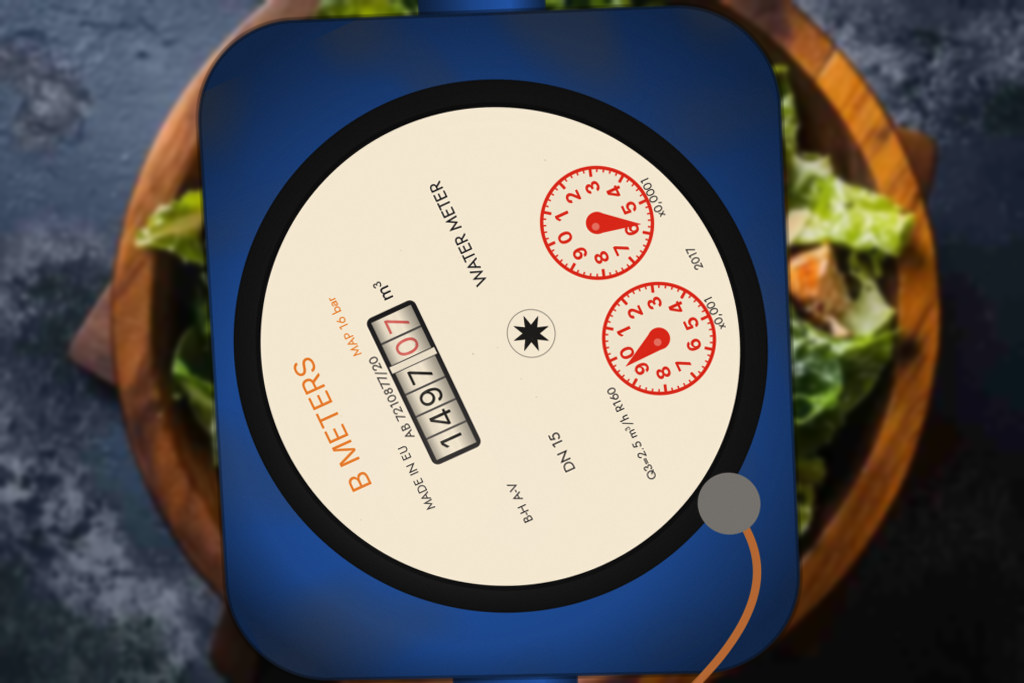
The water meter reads 1497.0695 (m³)
